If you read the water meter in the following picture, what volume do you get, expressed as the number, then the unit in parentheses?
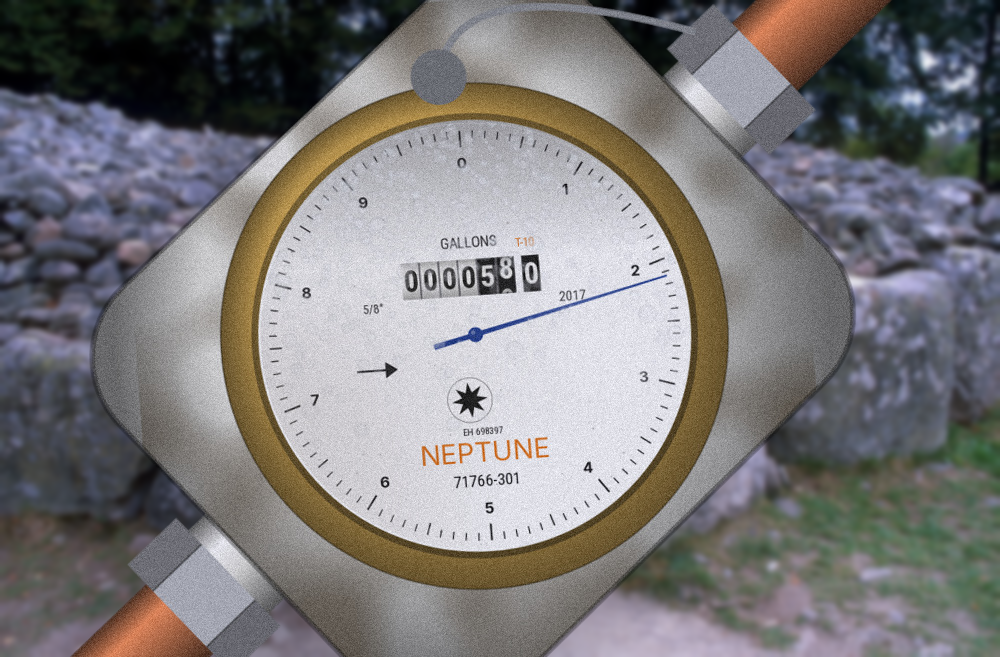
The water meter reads 582.1 (gal)
